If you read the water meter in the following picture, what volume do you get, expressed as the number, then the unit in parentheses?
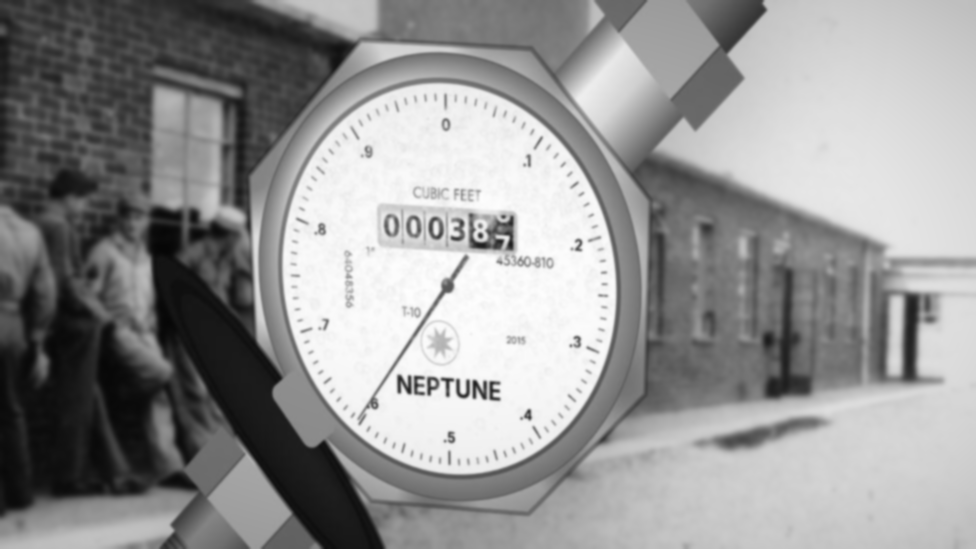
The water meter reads 386.60 (ft³)
